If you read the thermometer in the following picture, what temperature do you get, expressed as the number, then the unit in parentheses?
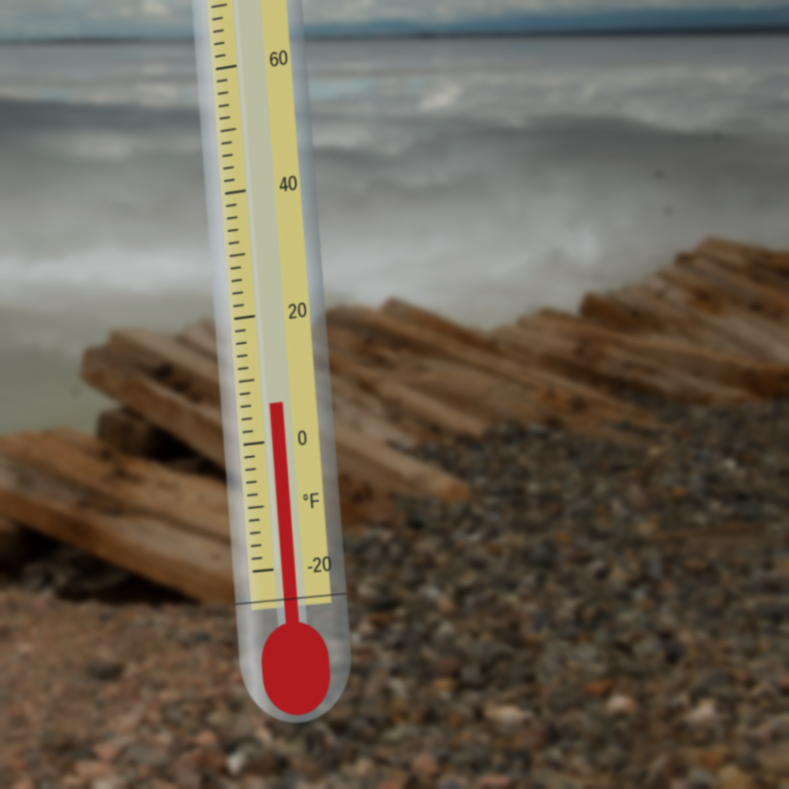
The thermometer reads 6 (°F)
